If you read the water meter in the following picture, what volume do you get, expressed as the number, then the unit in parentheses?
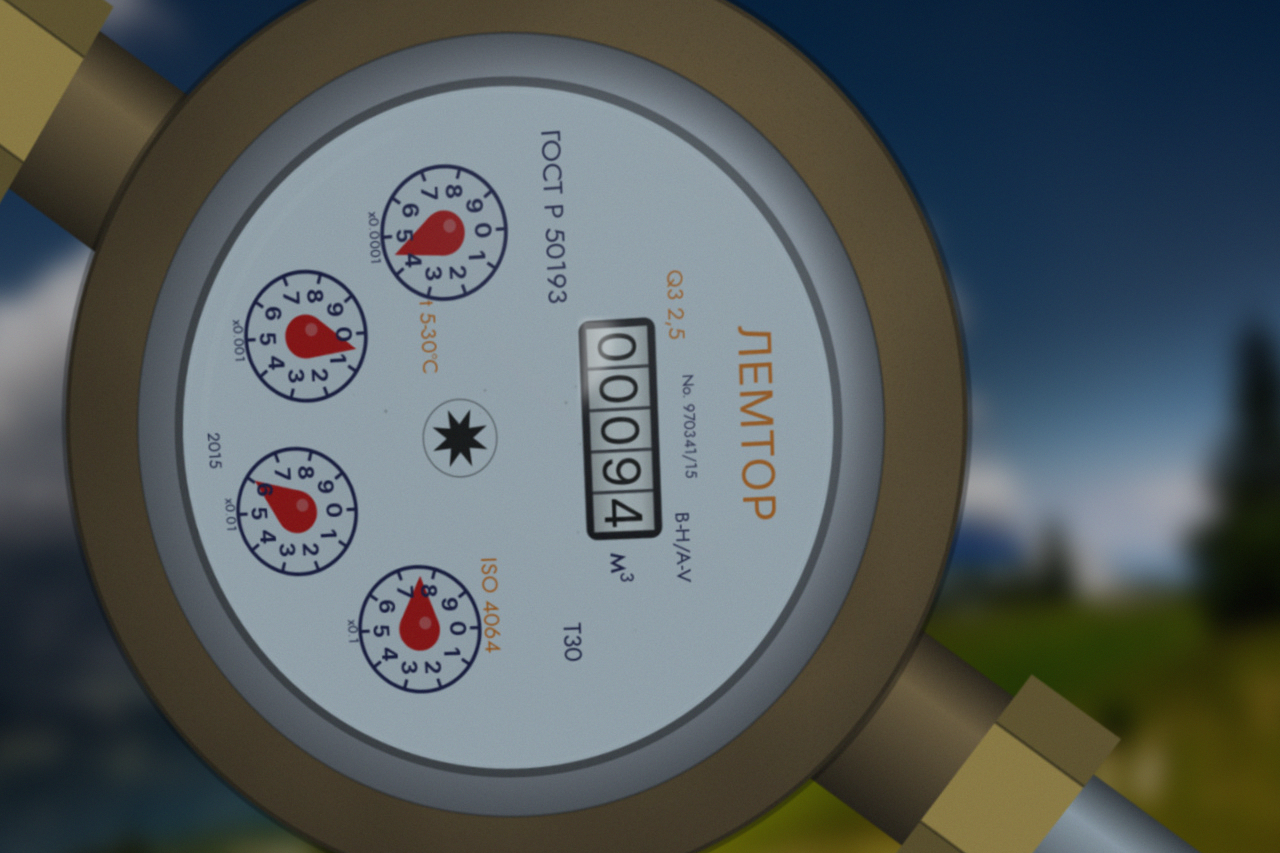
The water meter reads 94.7604 (m³)
